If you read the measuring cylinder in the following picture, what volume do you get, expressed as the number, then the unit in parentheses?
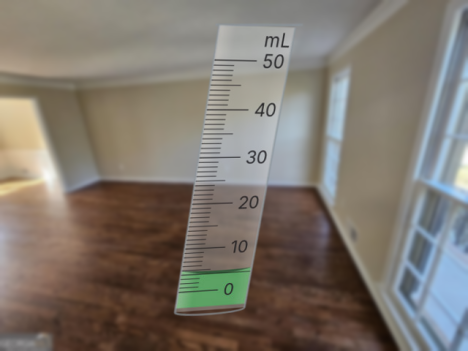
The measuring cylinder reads 4 (mL)
